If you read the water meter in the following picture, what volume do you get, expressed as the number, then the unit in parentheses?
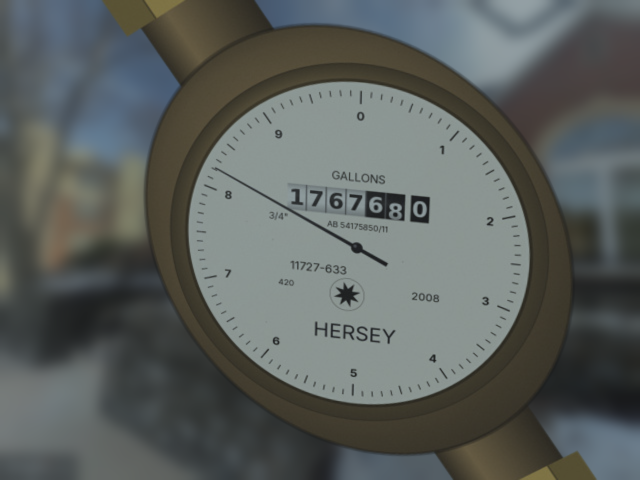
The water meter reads 1767678.2 (gal)
